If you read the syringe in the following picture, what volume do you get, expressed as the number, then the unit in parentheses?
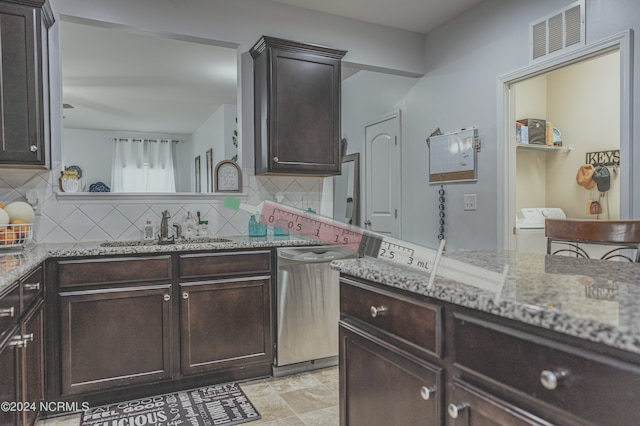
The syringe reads 1.9 (mL)
